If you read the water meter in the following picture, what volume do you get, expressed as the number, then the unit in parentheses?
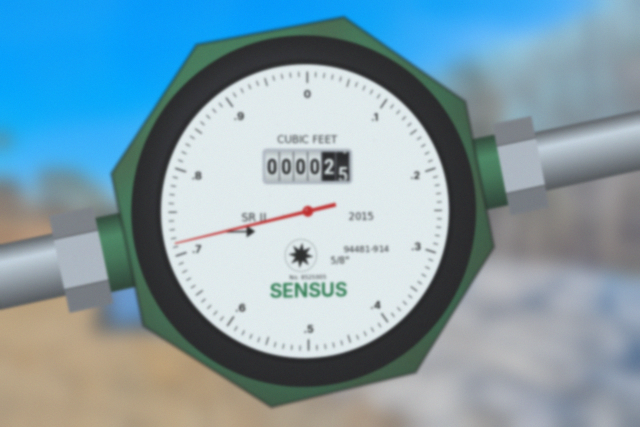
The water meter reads 24.71 (ft³)
